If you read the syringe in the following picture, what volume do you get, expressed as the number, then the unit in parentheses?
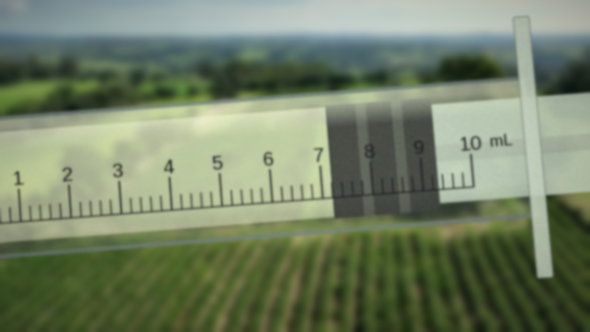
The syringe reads 7.2 (mL)
